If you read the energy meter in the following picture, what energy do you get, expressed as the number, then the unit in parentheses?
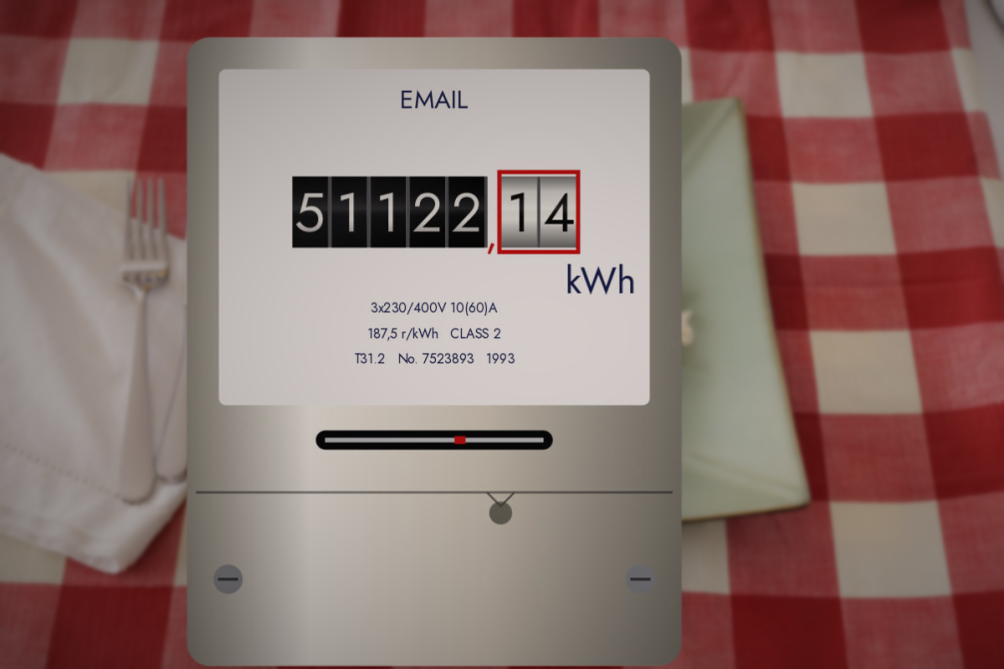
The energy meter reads 51122.14 (kWh)
